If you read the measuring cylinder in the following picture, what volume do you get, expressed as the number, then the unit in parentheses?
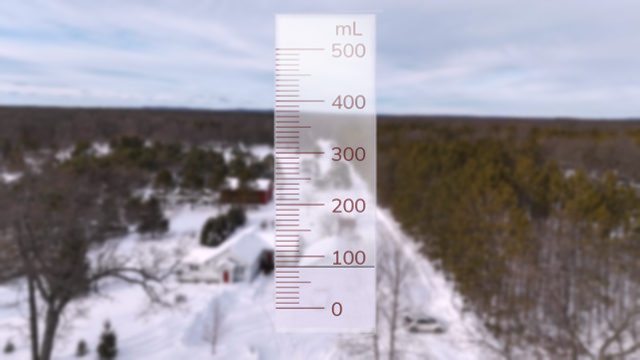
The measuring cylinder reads 80 (mL)
